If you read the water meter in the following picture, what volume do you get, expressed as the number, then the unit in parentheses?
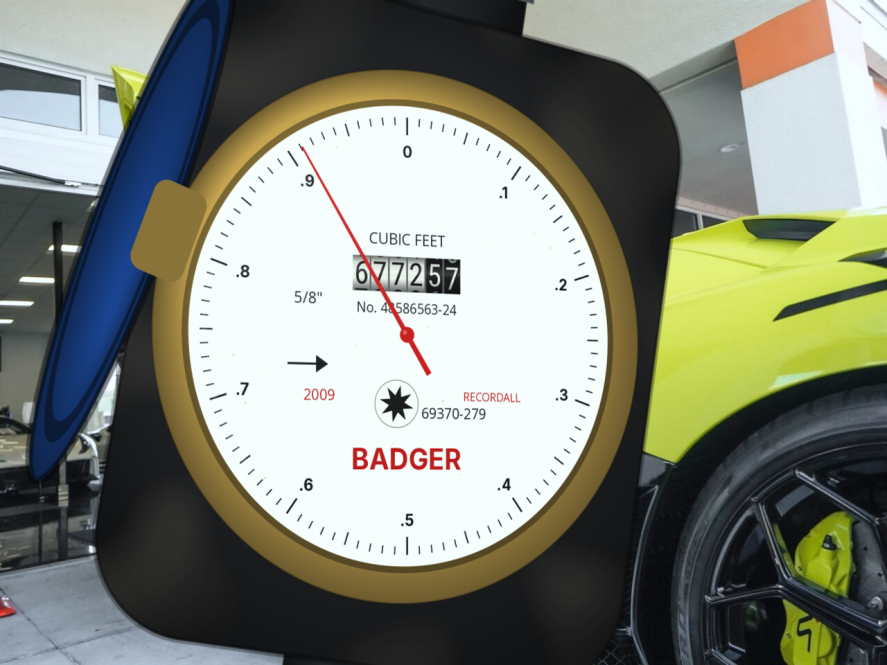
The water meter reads 677256.91 (ft³)
